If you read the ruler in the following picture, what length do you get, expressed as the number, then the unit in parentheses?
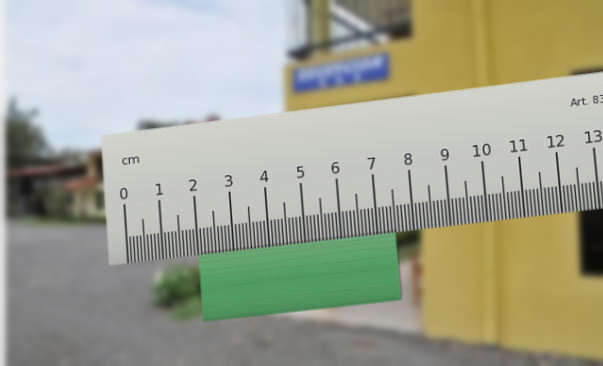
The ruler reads 5.5 (cm)
